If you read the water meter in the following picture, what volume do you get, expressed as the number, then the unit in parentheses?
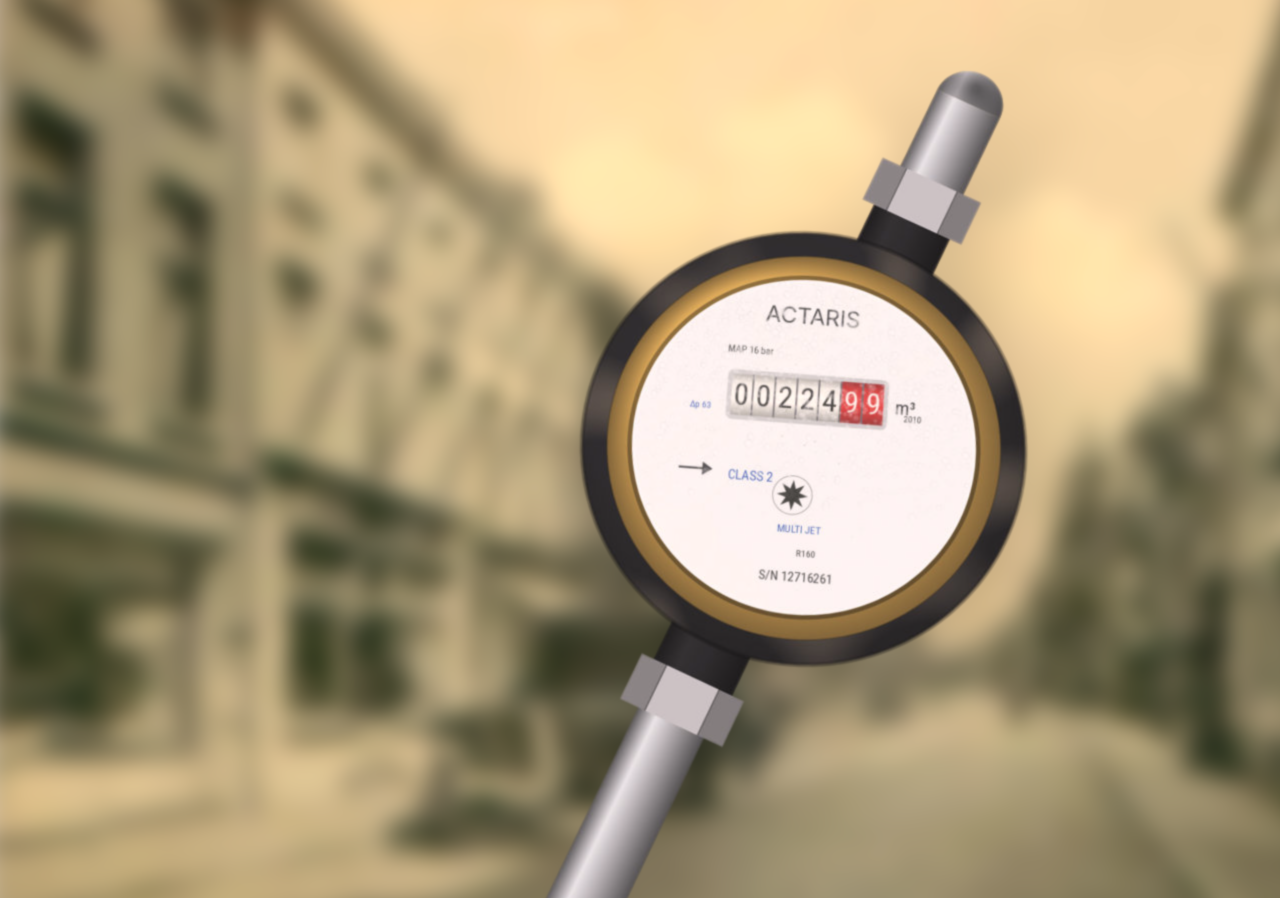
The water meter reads 224.99 (m³)
